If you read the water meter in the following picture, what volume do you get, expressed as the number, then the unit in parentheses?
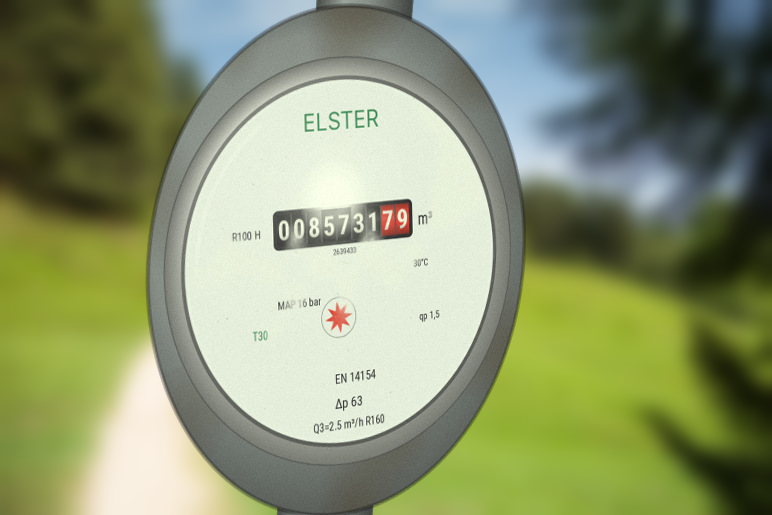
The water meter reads 85731.79 (m³)
